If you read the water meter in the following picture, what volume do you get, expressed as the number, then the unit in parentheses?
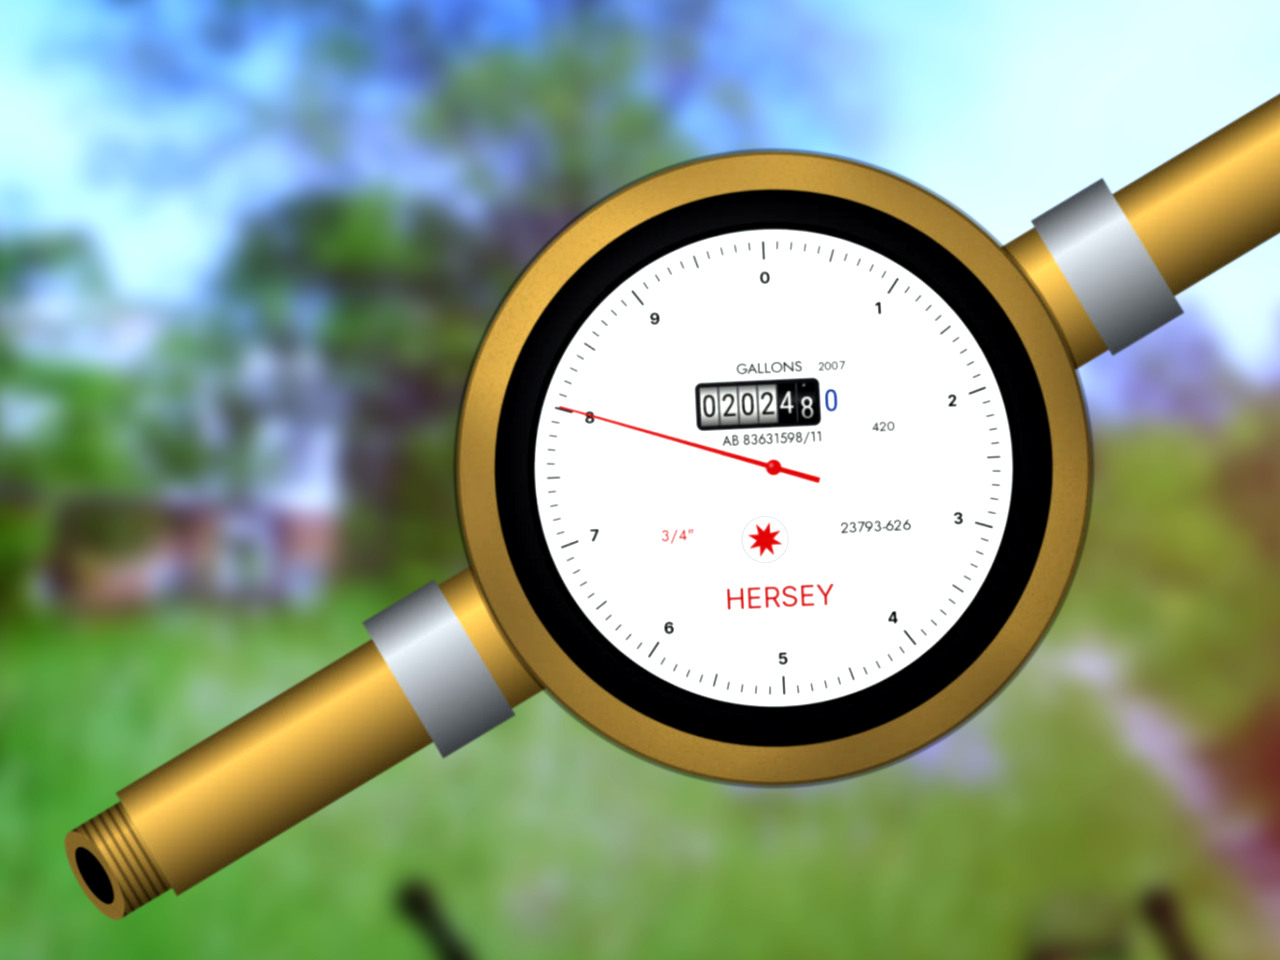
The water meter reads 202478.0 (gal)
